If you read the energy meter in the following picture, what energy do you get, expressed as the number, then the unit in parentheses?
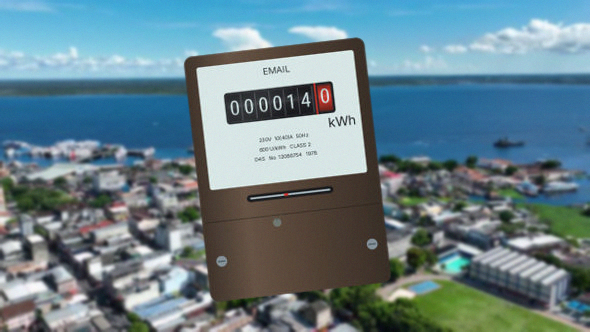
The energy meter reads 14.0 (kWh)
